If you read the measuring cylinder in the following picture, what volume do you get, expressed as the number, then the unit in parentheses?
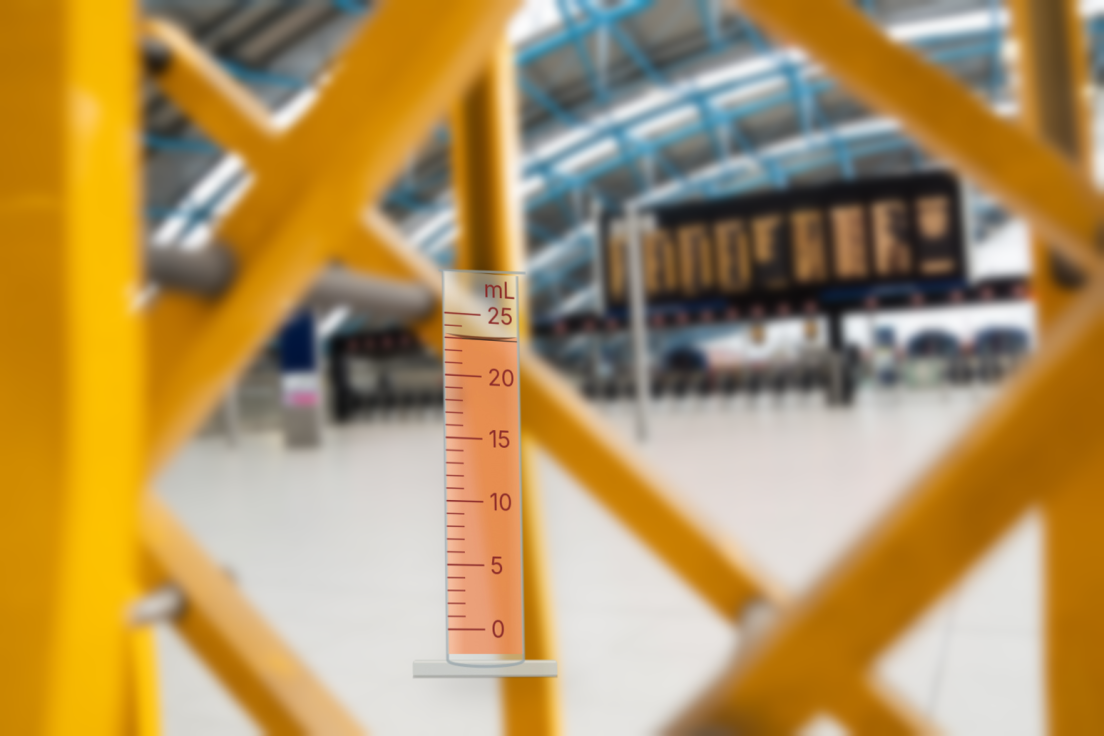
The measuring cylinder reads 23 (mL)
